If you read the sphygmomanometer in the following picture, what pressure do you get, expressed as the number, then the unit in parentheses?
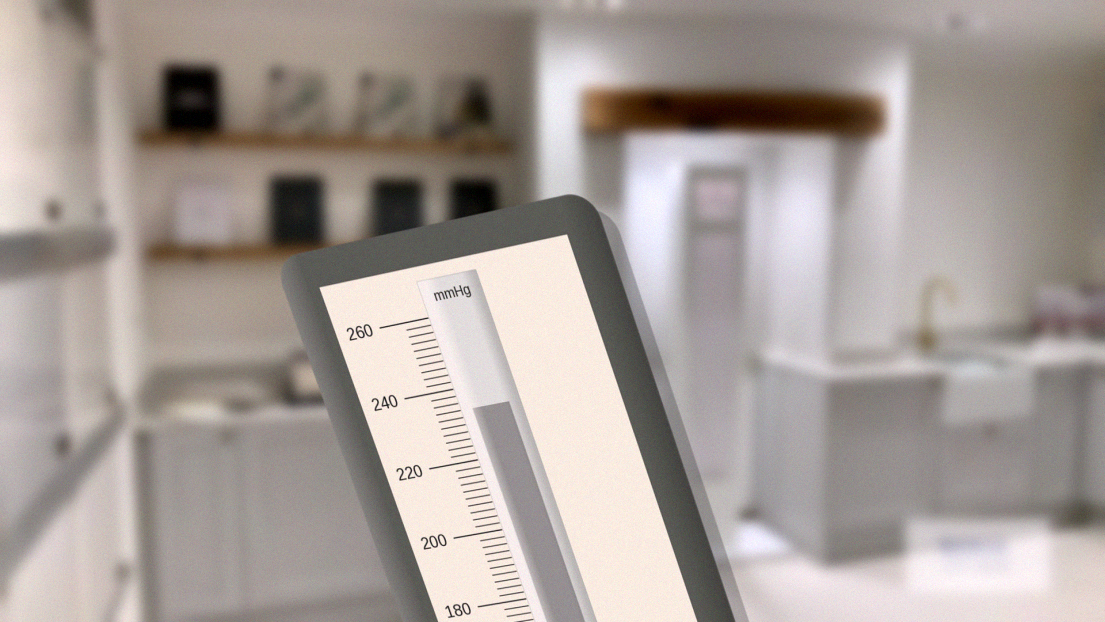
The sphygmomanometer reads 234 (mmHg)
